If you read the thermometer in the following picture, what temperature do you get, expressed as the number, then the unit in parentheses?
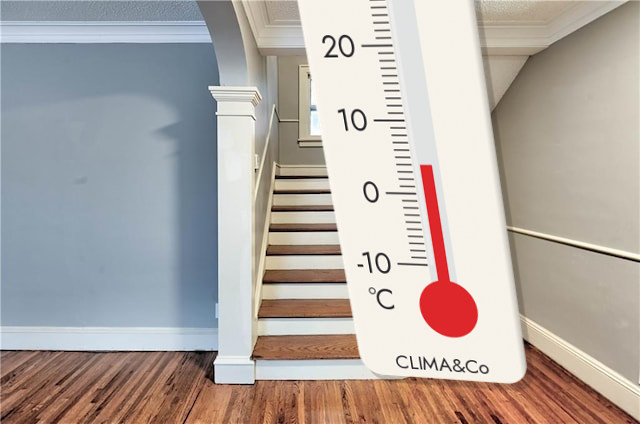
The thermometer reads 4 (°C)
